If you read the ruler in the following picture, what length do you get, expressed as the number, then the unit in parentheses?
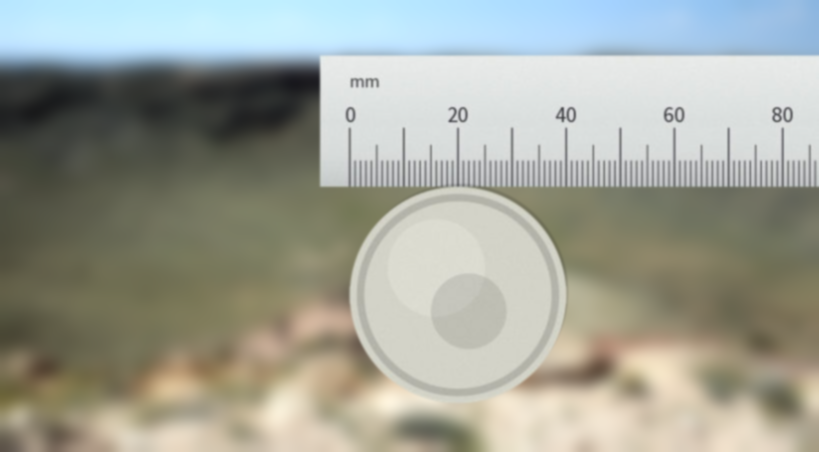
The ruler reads 40 (mm)
